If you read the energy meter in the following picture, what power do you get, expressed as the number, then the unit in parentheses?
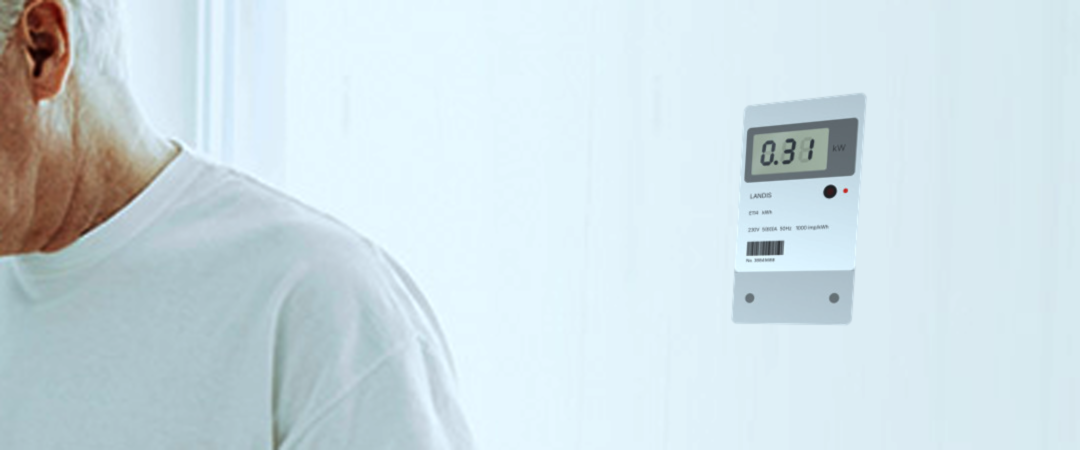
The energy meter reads 0.31 (kW)
